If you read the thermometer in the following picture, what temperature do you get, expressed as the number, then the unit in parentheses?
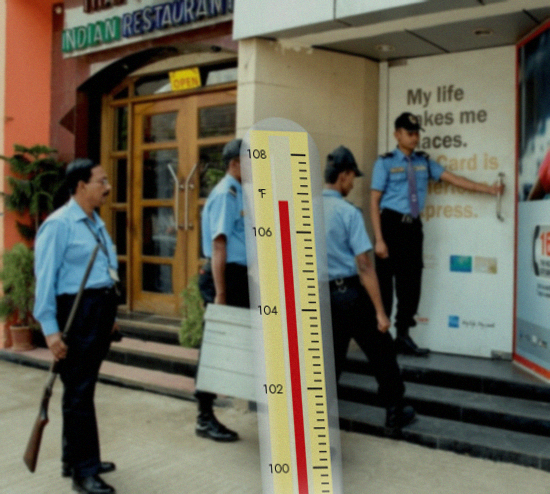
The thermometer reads 106.8 (°F)
